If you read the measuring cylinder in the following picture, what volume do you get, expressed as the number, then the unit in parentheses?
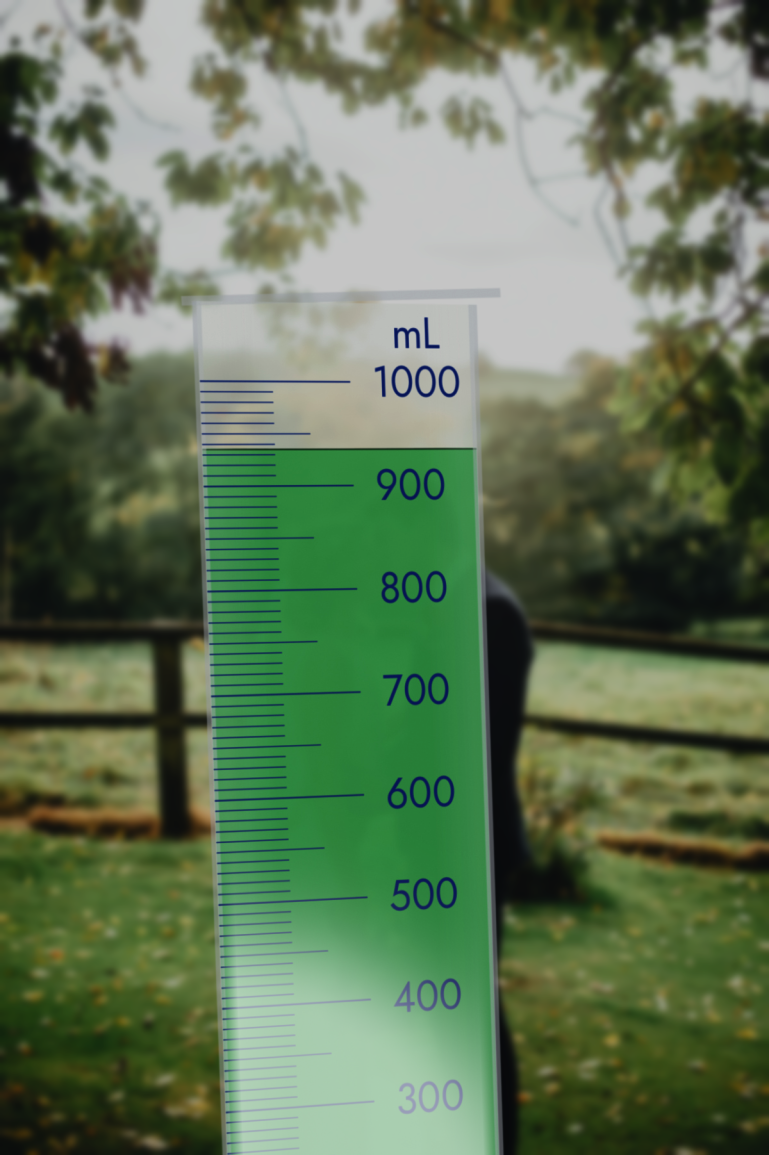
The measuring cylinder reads 935 (mL)
